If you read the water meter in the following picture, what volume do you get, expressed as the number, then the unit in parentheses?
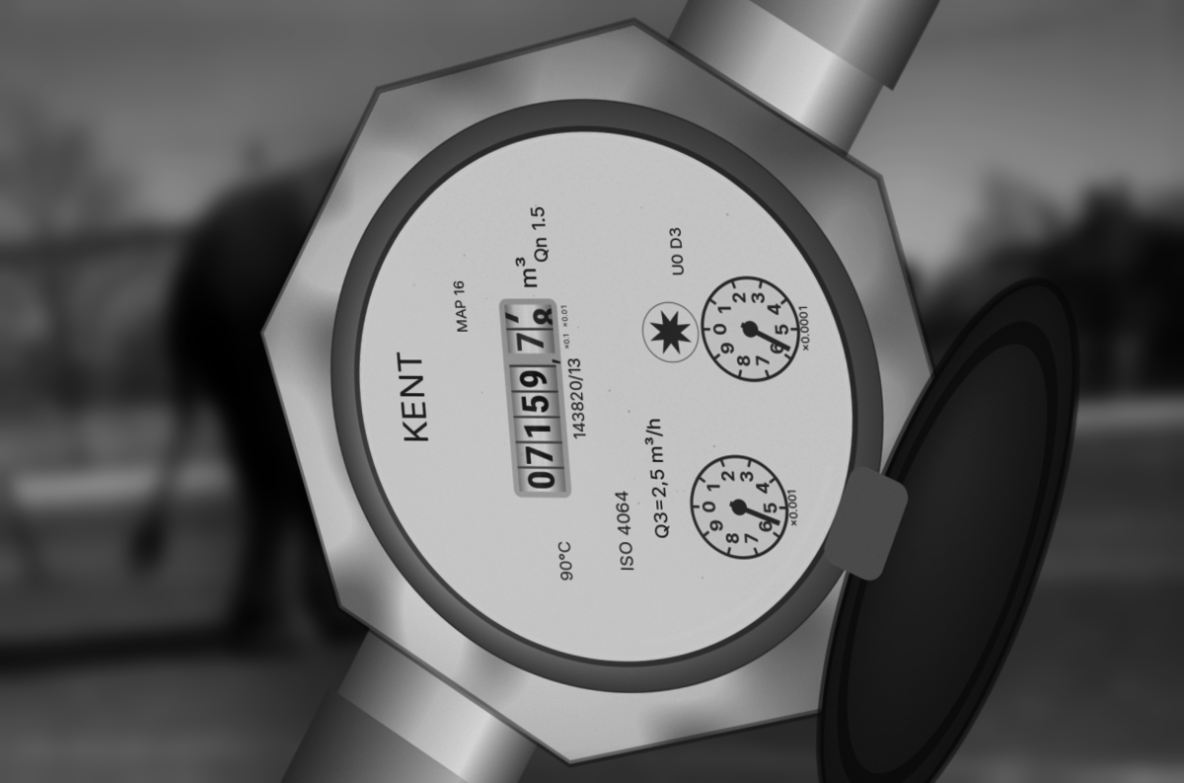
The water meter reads 7159.7755 (m³)
